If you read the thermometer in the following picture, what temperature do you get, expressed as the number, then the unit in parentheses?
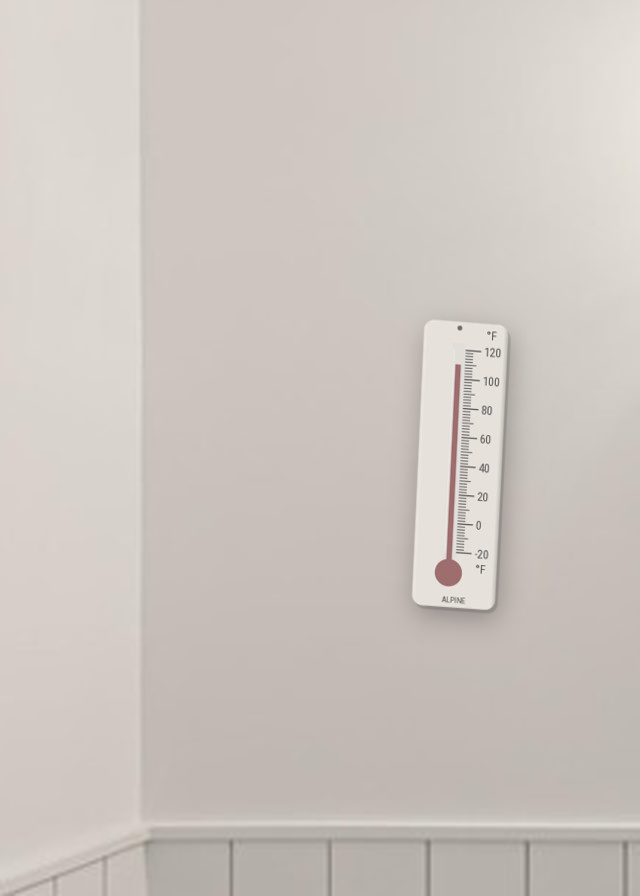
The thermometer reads 110 (°F)
